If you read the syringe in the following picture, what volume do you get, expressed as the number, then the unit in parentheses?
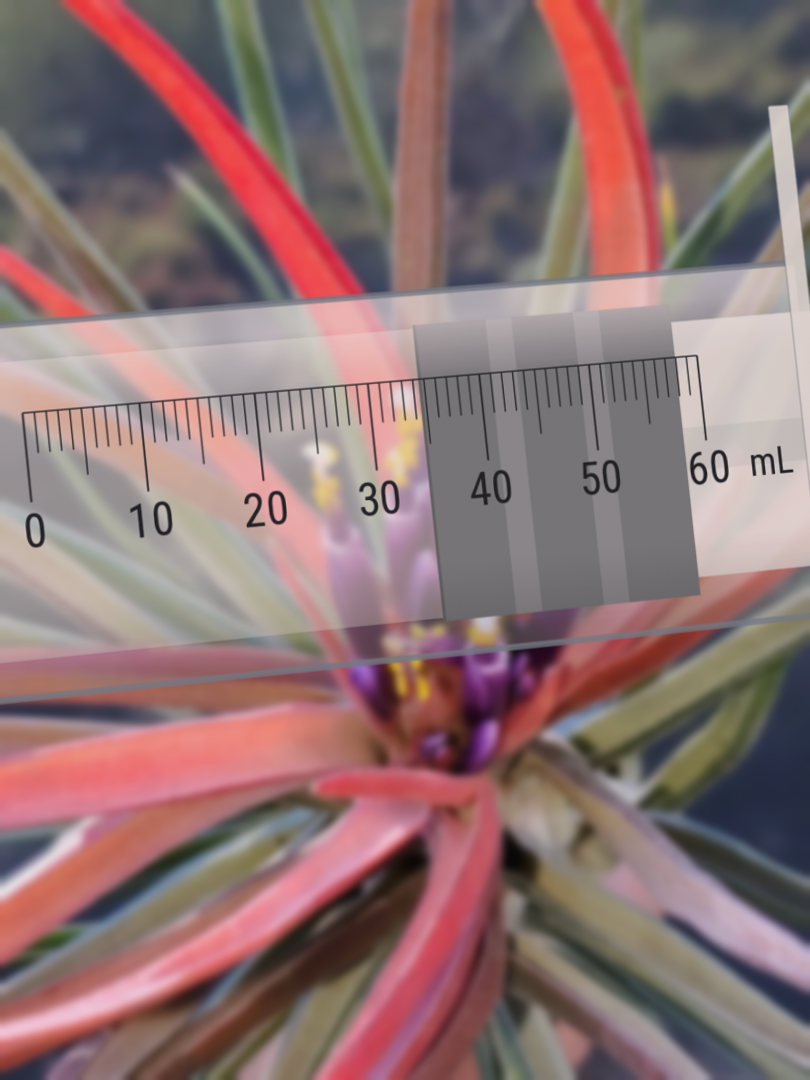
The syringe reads 34.5 (mL)
